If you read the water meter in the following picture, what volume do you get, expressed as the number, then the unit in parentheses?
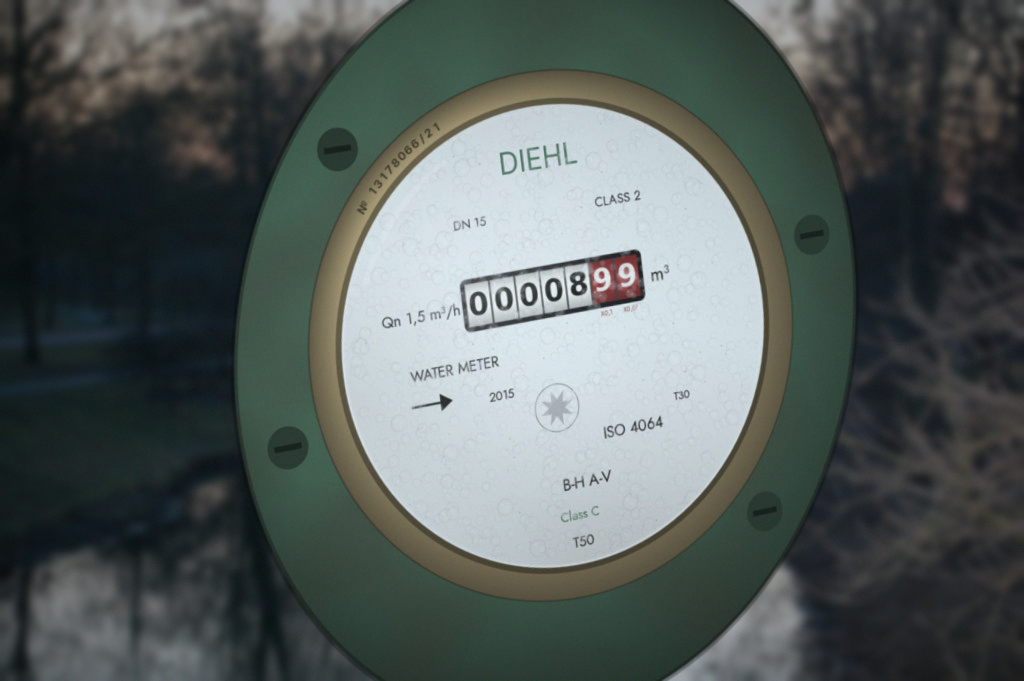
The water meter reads 8.99 (m³)
